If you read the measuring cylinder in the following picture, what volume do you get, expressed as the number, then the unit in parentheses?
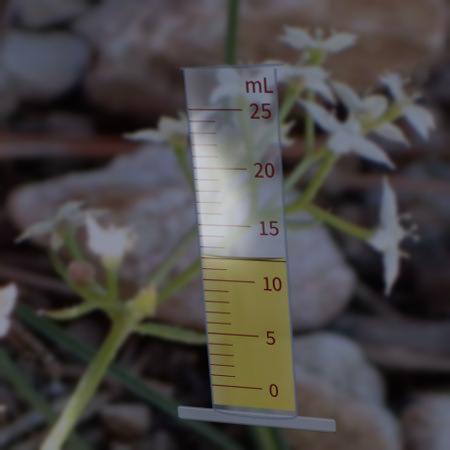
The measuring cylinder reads 12 (mL)
